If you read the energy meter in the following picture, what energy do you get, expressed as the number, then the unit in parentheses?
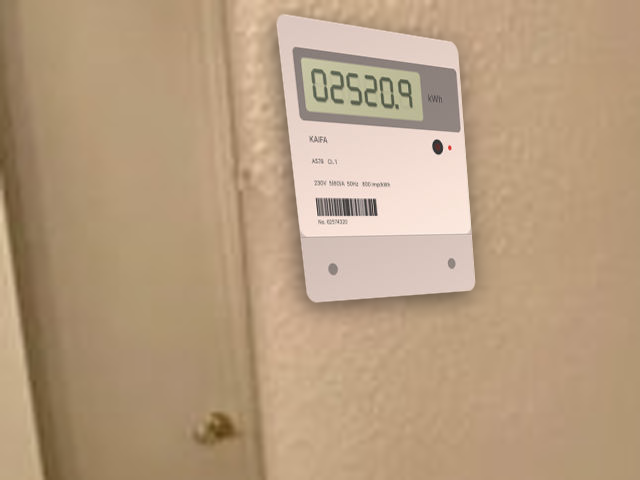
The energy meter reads 2520.9 (kWh)
